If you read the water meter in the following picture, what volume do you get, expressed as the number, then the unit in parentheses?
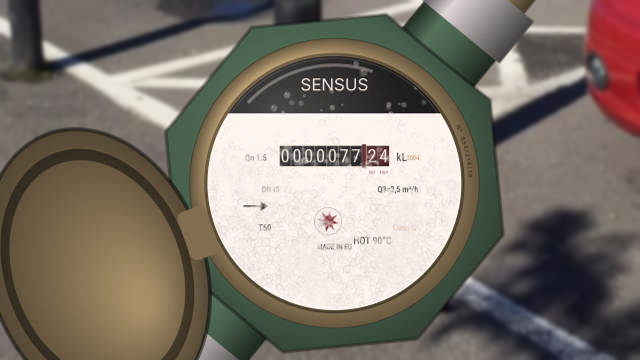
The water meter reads 77.24 (kL)
